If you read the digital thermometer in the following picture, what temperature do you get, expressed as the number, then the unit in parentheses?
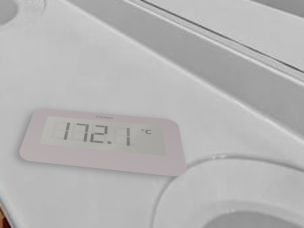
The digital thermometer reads 172.1 (°C)
